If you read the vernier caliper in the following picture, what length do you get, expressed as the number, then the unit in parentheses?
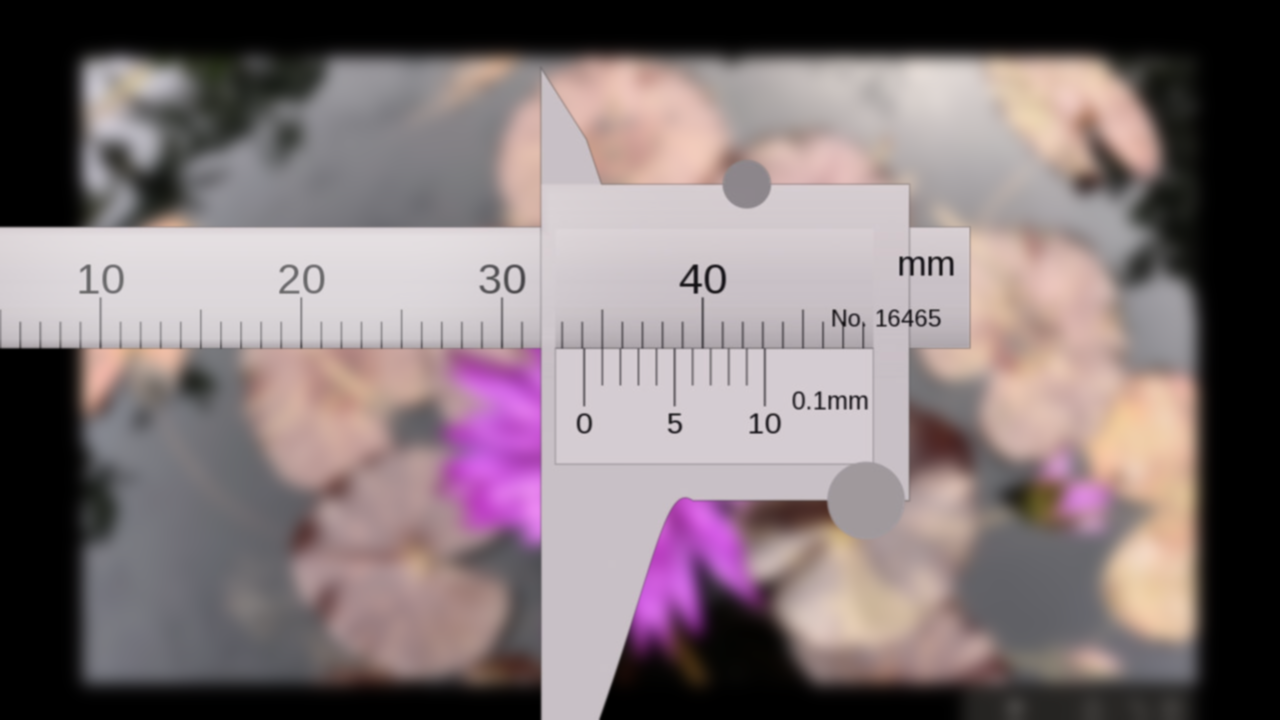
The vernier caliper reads 34.1 (mm)
